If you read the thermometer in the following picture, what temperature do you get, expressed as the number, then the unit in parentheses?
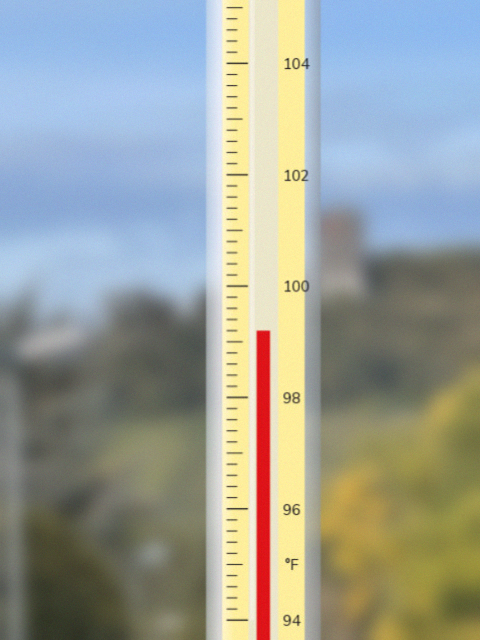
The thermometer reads 99.2 (°F)
